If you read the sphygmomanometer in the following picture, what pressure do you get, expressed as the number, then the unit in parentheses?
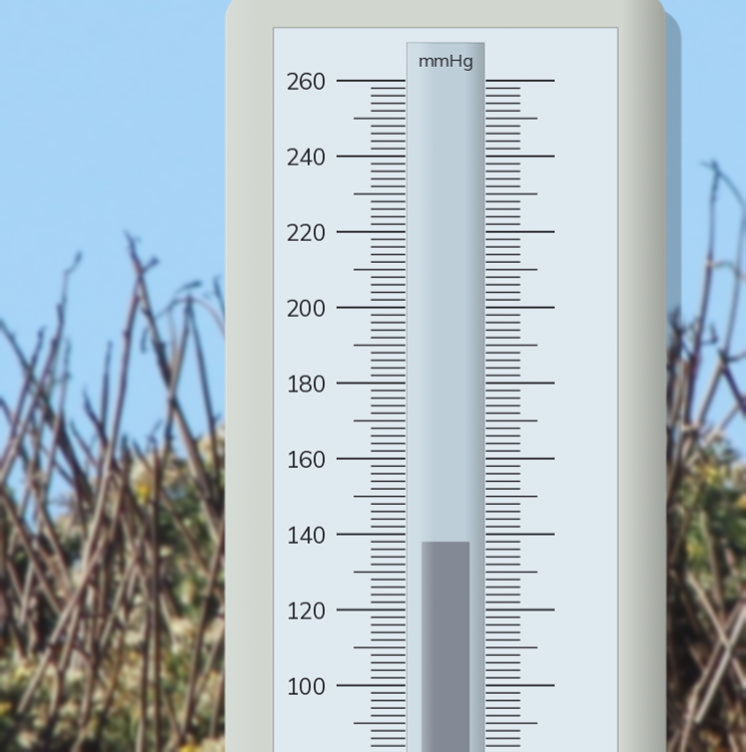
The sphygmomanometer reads 138 (mmHg)
